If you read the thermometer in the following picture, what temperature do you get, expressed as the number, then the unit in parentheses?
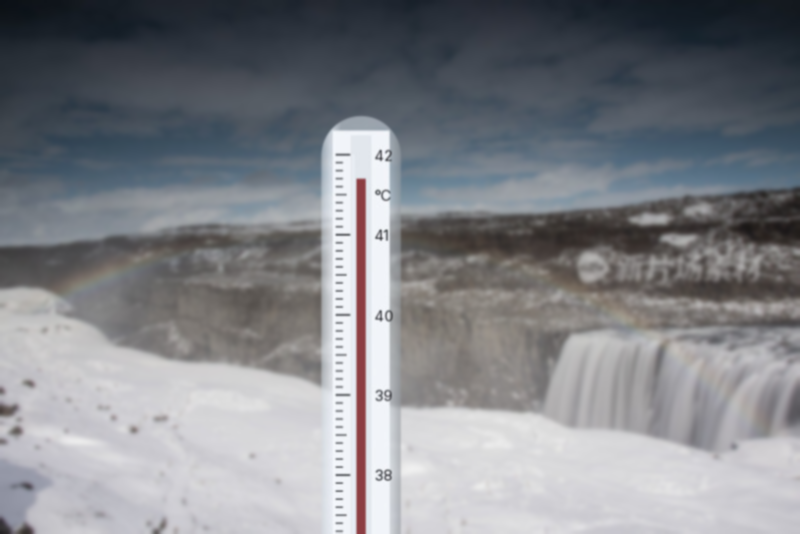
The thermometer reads 41.7 (°C)
